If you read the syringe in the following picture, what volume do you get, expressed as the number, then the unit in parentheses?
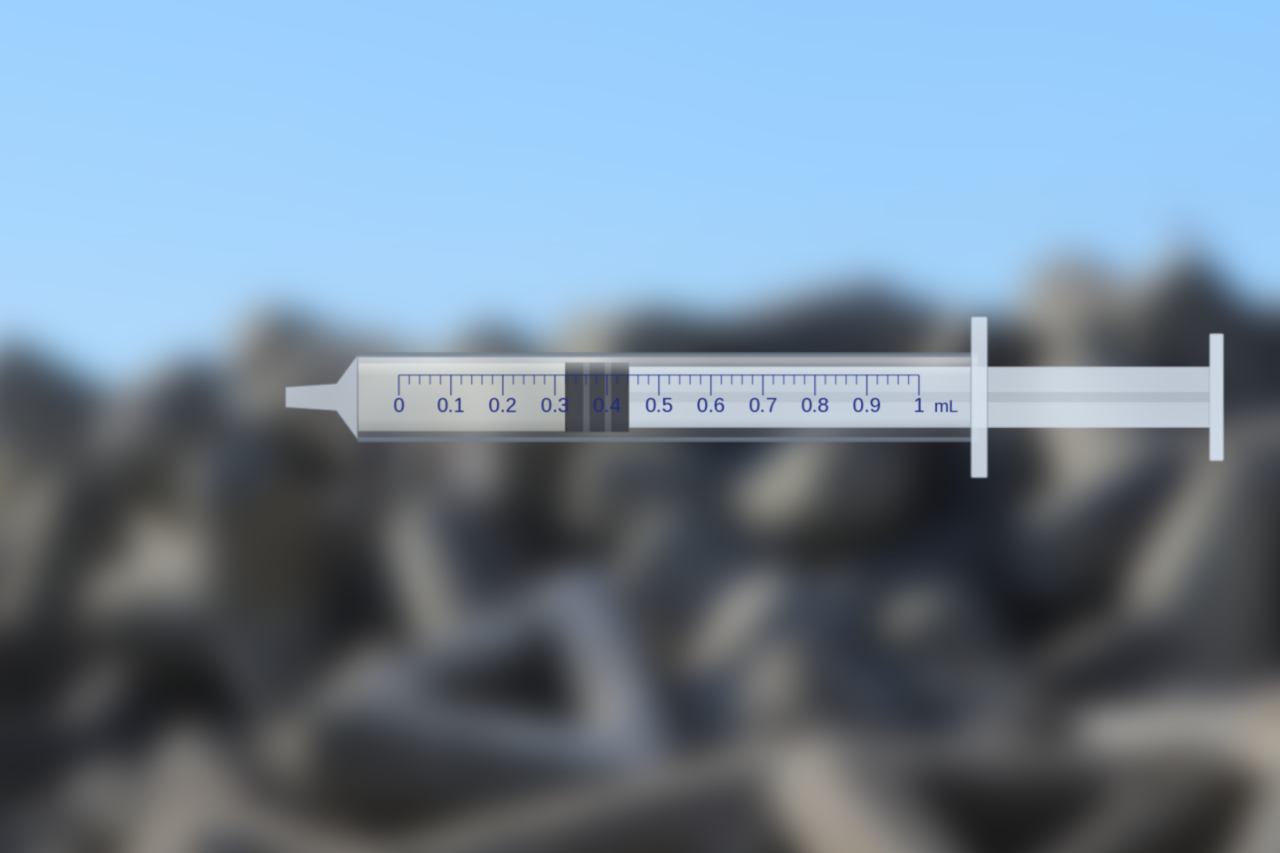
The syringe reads 0.32 (mL)
